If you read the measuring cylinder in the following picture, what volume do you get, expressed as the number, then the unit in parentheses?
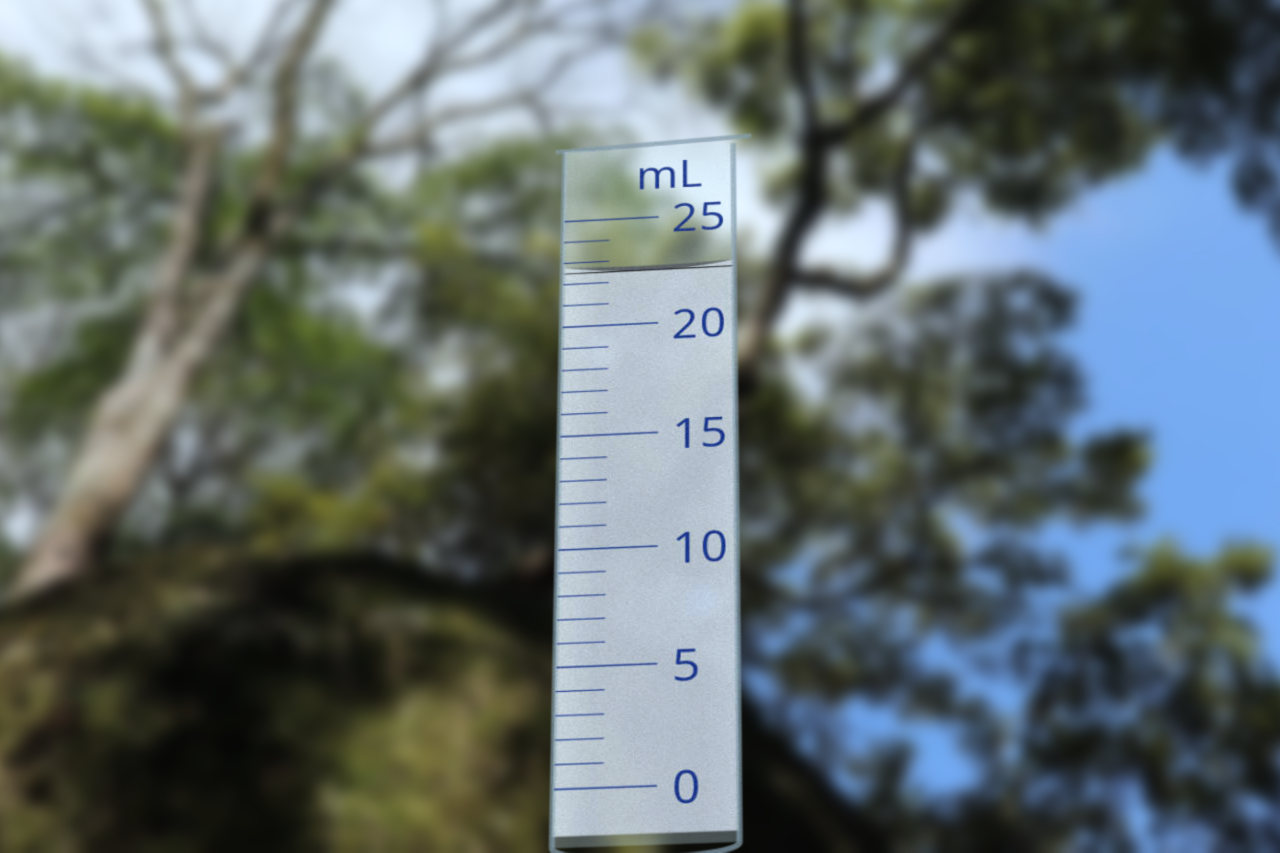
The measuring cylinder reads 22.5 (mL)
